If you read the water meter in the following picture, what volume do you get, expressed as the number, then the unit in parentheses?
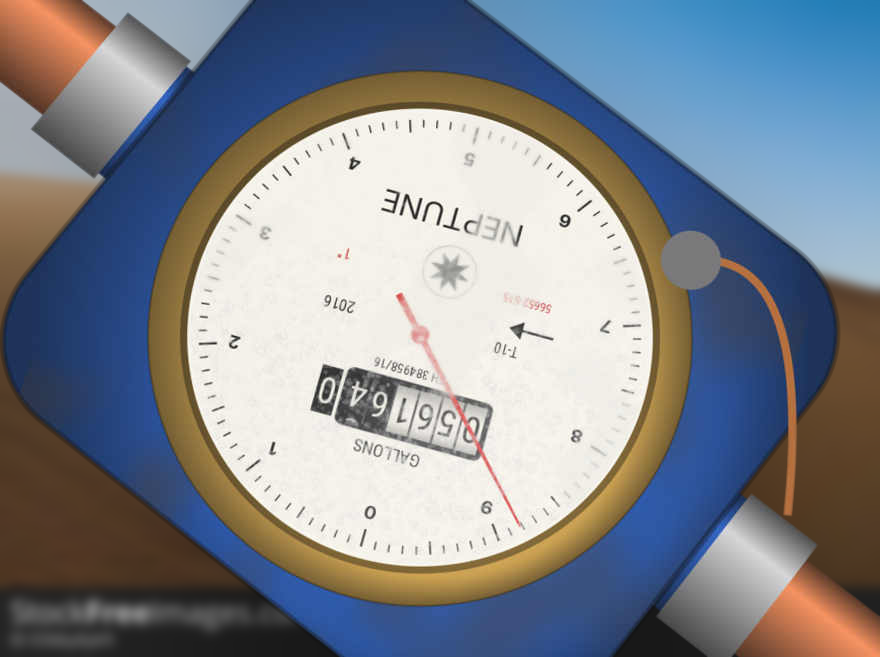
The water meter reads 561638.8 (gal)
